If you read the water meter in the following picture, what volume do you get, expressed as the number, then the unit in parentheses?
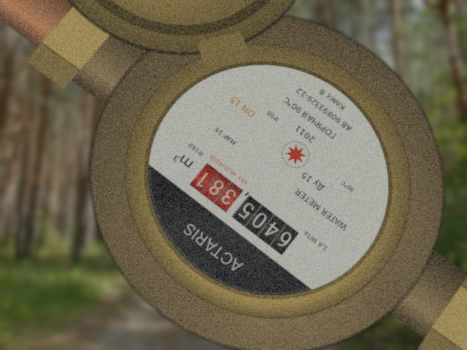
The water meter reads 6405.381 (m³)
